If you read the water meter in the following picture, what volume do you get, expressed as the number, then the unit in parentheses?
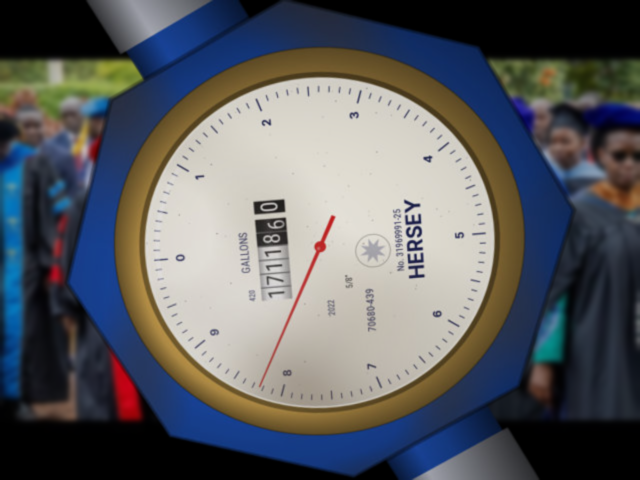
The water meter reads 1711858.2 (gal)
